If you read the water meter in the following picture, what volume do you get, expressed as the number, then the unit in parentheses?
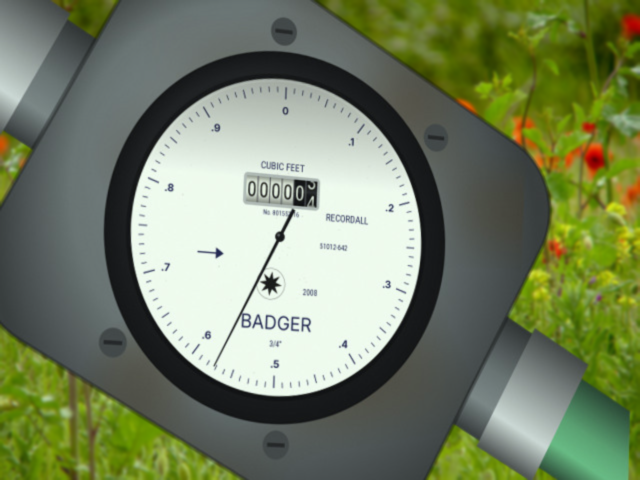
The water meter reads 3.57 (ft³)
